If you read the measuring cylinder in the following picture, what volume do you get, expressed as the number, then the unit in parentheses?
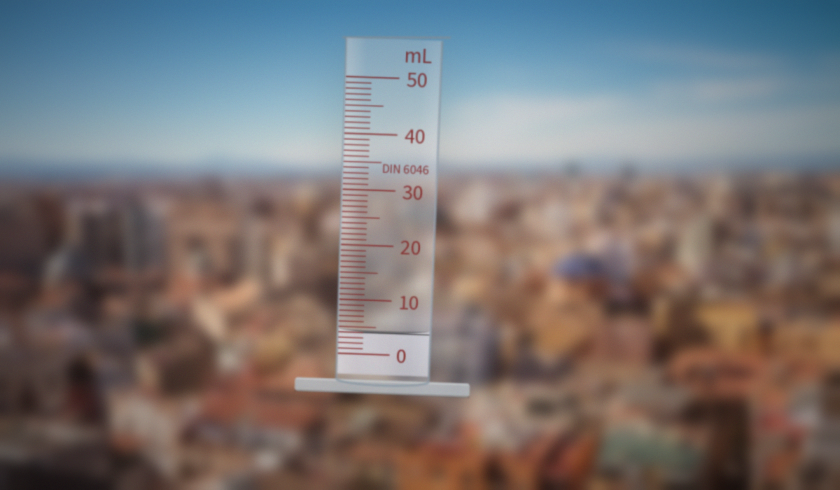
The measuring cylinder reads 4 (mL)
